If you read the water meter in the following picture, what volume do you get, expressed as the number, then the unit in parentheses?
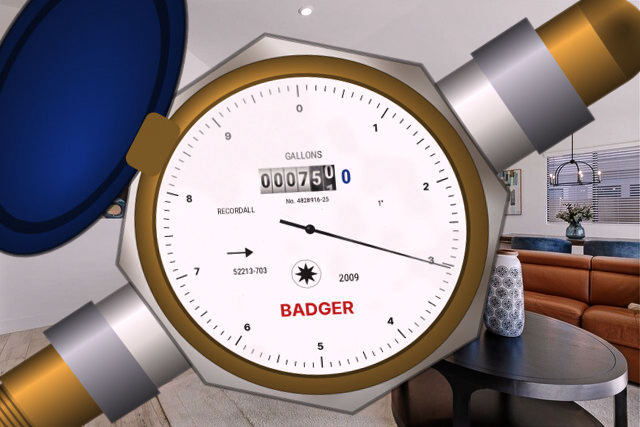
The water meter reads 7503.0 (gal)
